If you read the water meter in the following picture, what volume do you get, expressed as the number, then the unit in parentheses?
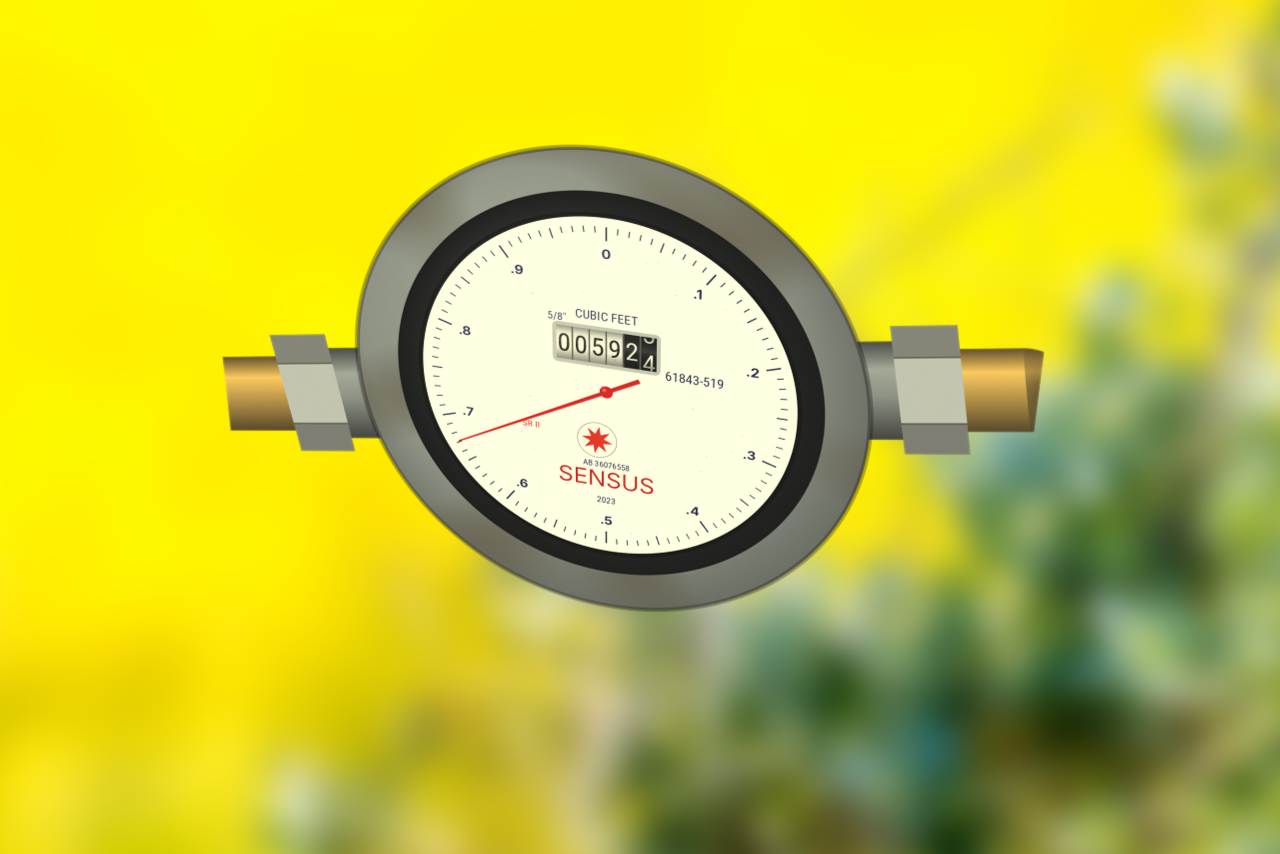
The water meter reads 5923.67 (ft³)
